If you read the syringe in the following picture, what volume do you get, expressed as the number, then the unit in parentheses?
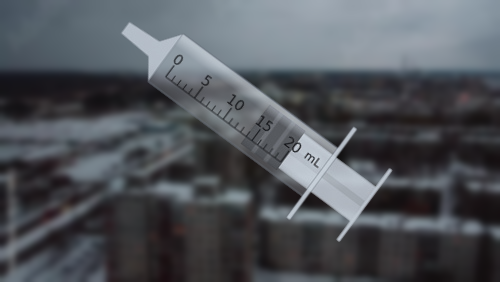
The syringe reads 14 (mL)
